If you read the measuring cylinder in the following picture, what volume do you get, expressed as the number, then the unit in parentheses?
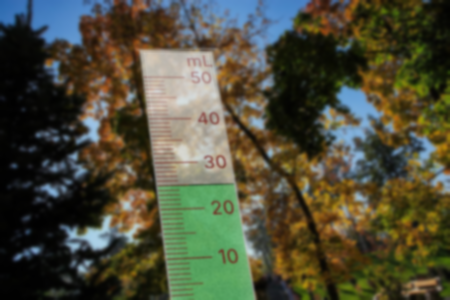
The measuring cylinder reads 25 (mL)
